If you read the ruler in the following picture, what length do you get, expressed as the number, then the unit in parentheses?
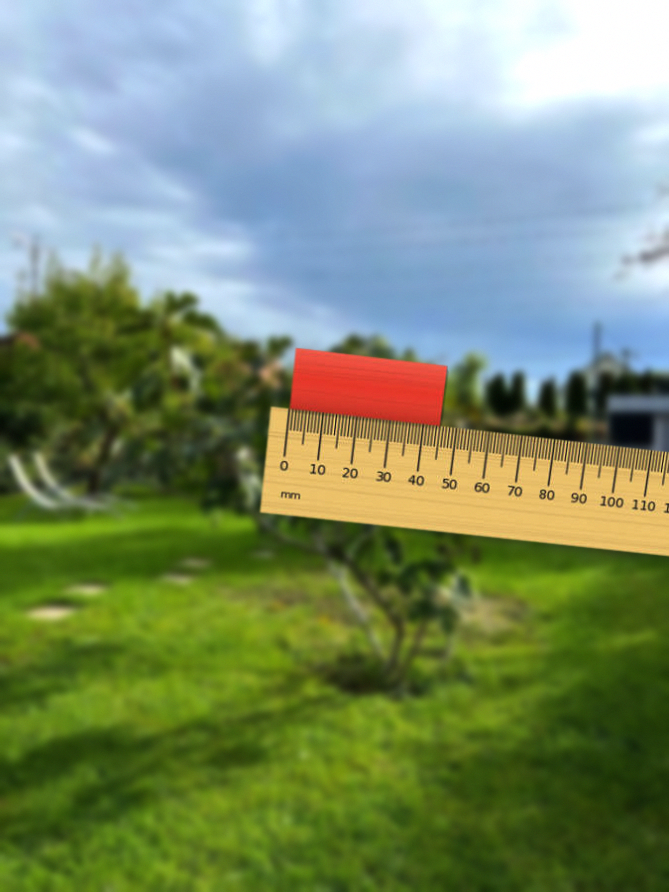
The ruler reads 45 (mm)
